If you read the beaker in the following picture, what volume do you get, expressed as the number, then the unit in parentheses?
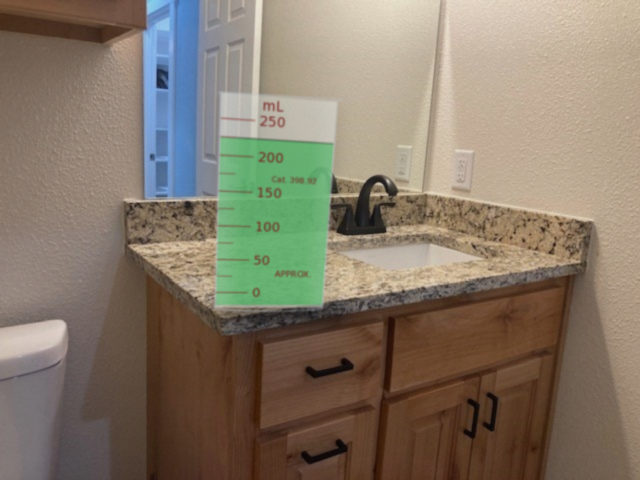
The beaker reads 225 (mL)
